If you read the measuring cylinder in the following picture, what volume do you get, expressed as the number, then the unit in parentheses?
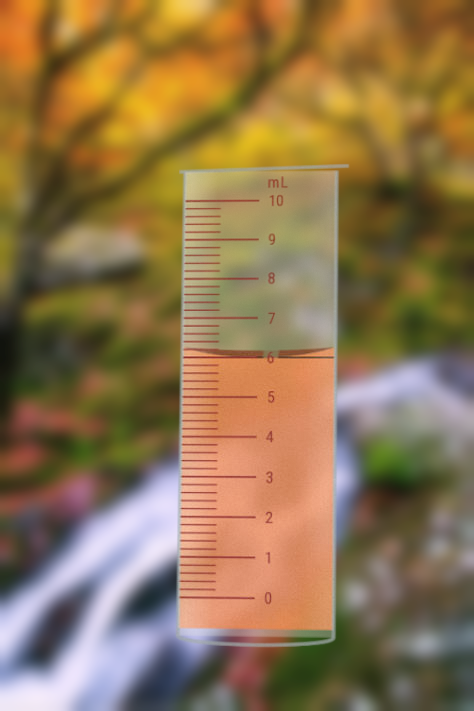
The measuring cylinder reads 6 (mL)
